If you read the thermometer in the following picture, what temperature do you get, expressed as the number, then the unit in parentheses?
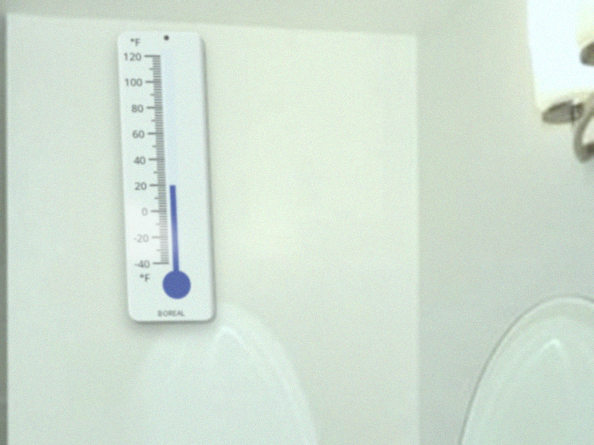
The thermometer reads 20 (°F)
